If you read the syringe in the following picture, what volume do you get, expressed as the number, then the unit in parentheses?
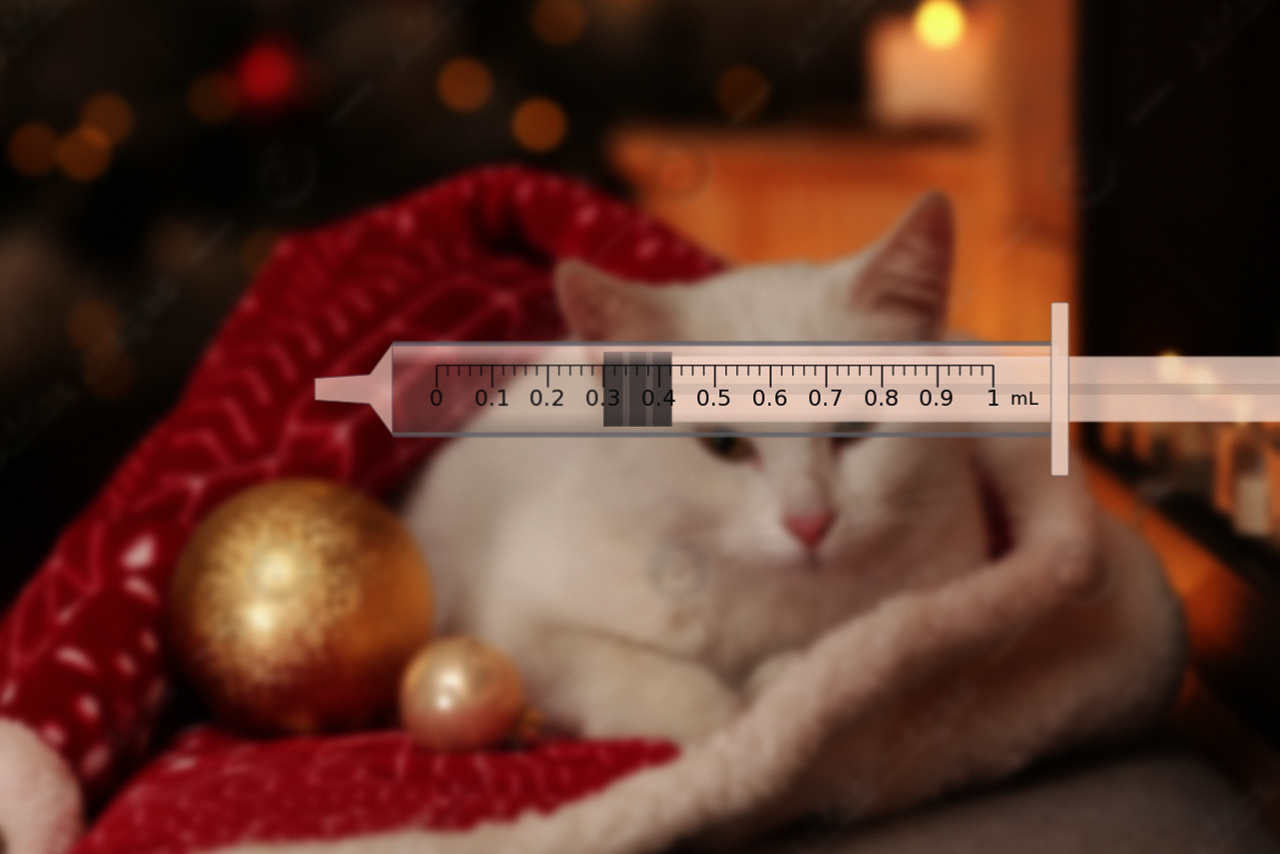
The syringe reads 0.3 (mL)
